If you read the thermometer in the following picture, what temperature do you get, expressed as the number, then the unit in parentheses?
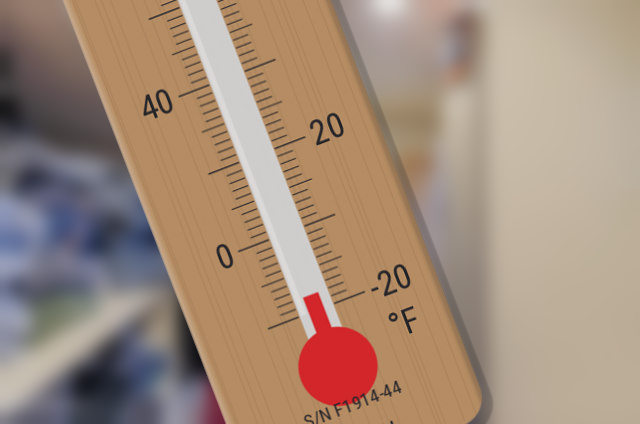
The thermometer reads -16 (°F)
